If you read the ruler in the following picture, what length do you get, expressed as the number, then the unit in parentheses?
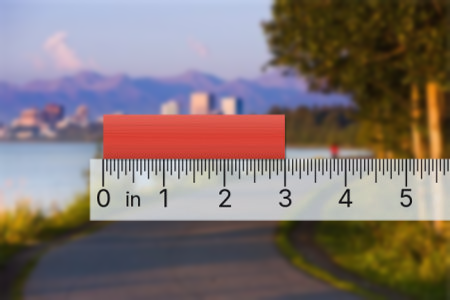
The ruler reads 3 (in)
